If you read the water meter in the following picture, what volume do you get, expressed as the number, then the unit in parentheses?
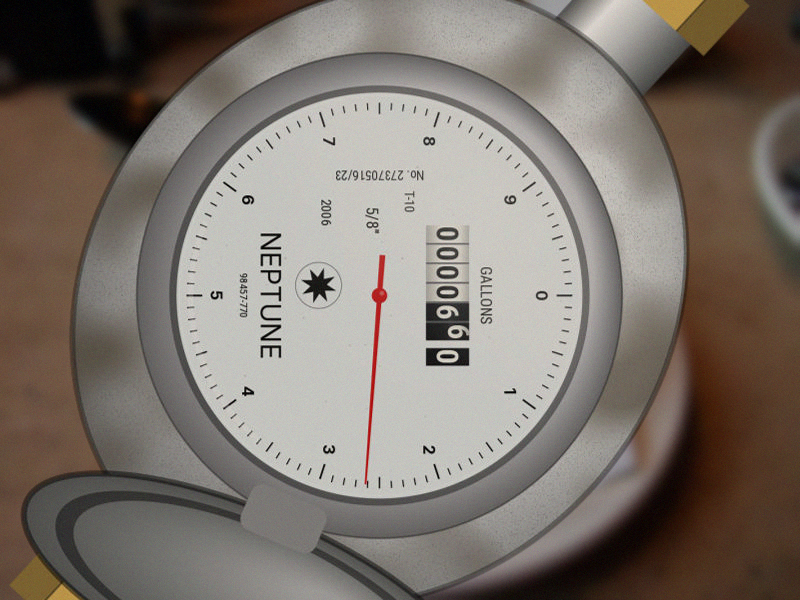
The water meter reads 662.6 (gal)
